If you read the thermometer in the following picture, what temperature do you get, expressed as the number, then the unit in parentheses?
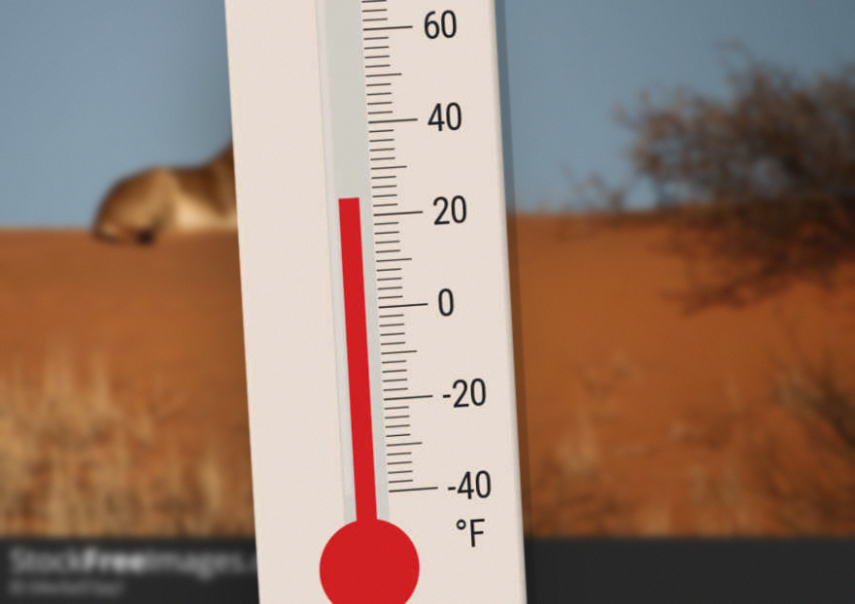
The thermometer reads 24 (°F)
